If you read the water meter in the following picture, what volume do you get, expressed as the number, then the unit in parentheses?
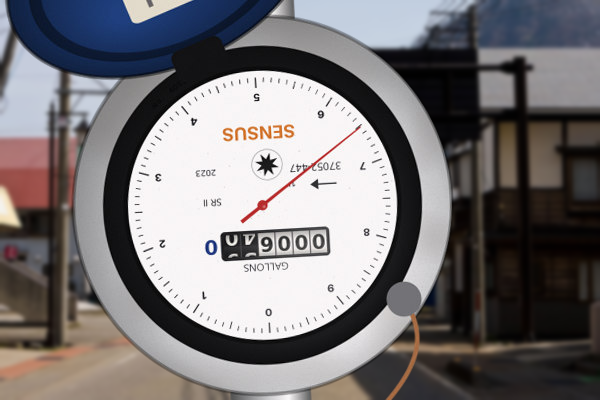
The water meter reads 6396.5 (gal)
